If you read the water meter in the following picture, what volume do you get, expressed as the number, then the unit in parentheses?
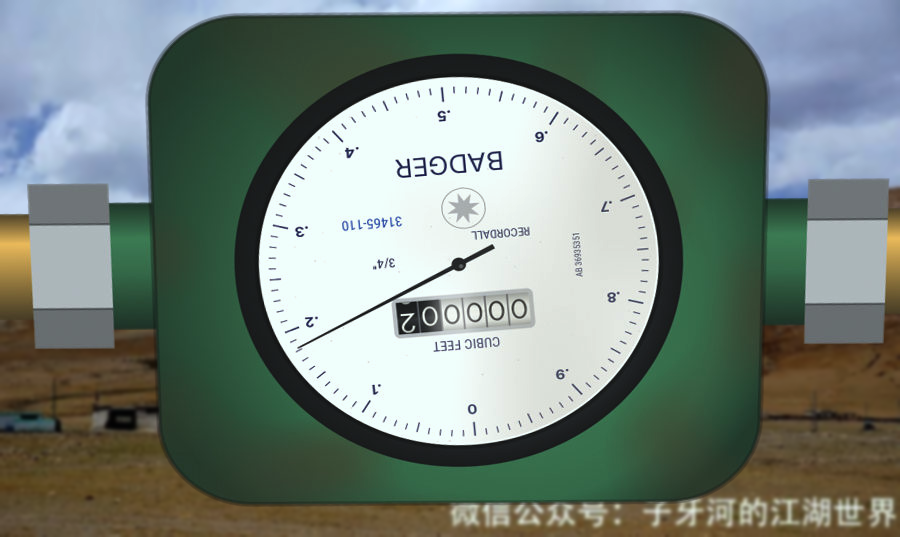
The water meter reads 2.18 (ft³)
